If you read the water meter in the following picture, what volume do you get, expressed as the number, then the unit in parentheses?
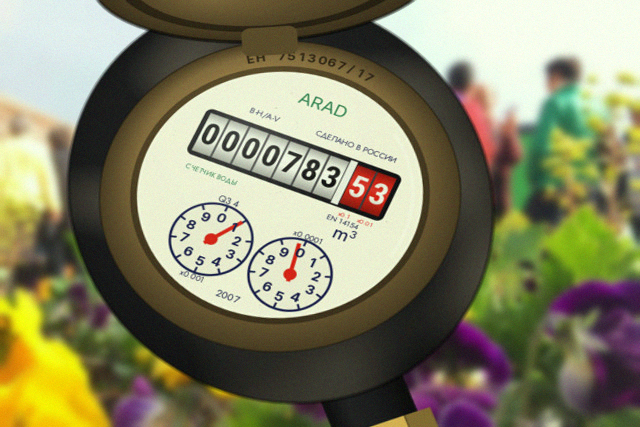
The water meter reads 783.5309 (m³)
